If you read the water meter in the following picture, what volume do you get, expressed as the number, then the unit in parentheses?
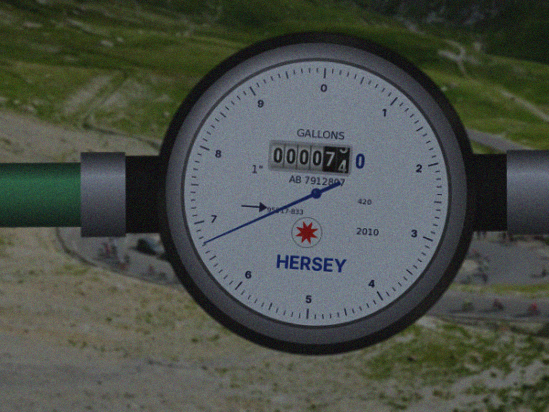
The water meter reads 736.7 (gal)
